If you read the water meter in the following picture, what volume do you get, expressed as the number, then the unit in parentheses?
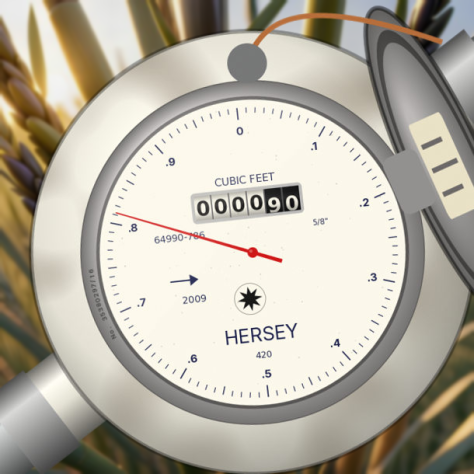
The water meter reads 89.81 (ft³)
